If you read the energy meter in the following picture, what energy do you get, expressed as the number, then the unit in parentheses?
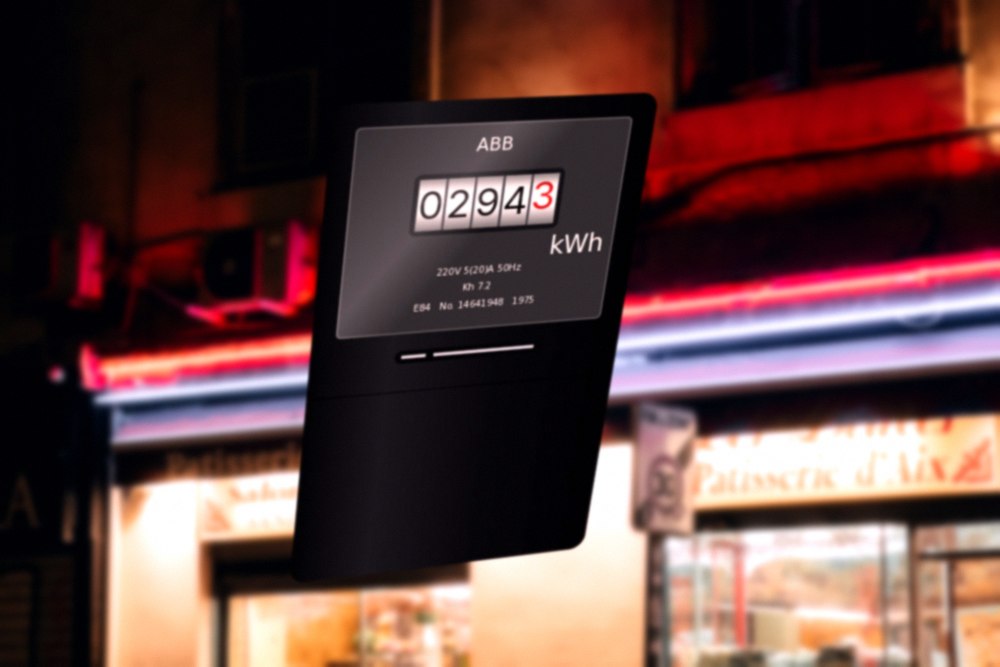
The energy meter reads 294.3 (kWh)
